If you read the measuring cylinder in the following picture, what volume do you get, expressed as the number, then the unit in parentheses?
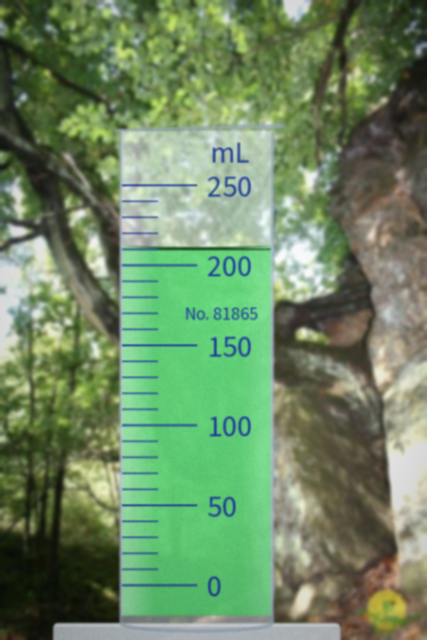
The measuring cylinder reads 210 (mL)
